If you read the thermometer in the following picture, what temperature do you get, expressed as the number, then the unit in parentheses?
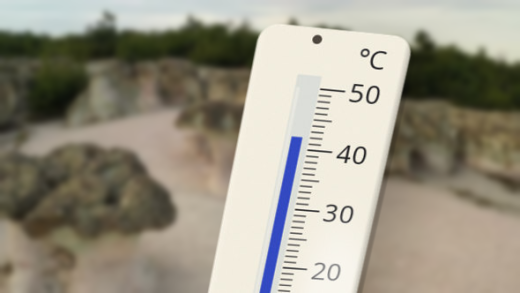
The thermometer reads 42 (°C)
